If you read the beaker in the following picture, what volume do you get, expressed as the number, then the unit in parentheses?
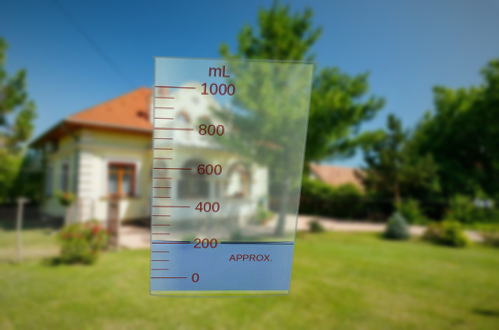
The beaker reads 200 (mL)
